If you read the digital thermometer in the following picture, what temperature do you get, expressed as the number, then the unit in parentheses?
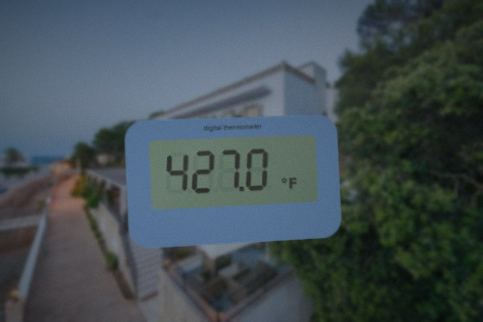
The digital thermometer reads 427.0 (°F)
